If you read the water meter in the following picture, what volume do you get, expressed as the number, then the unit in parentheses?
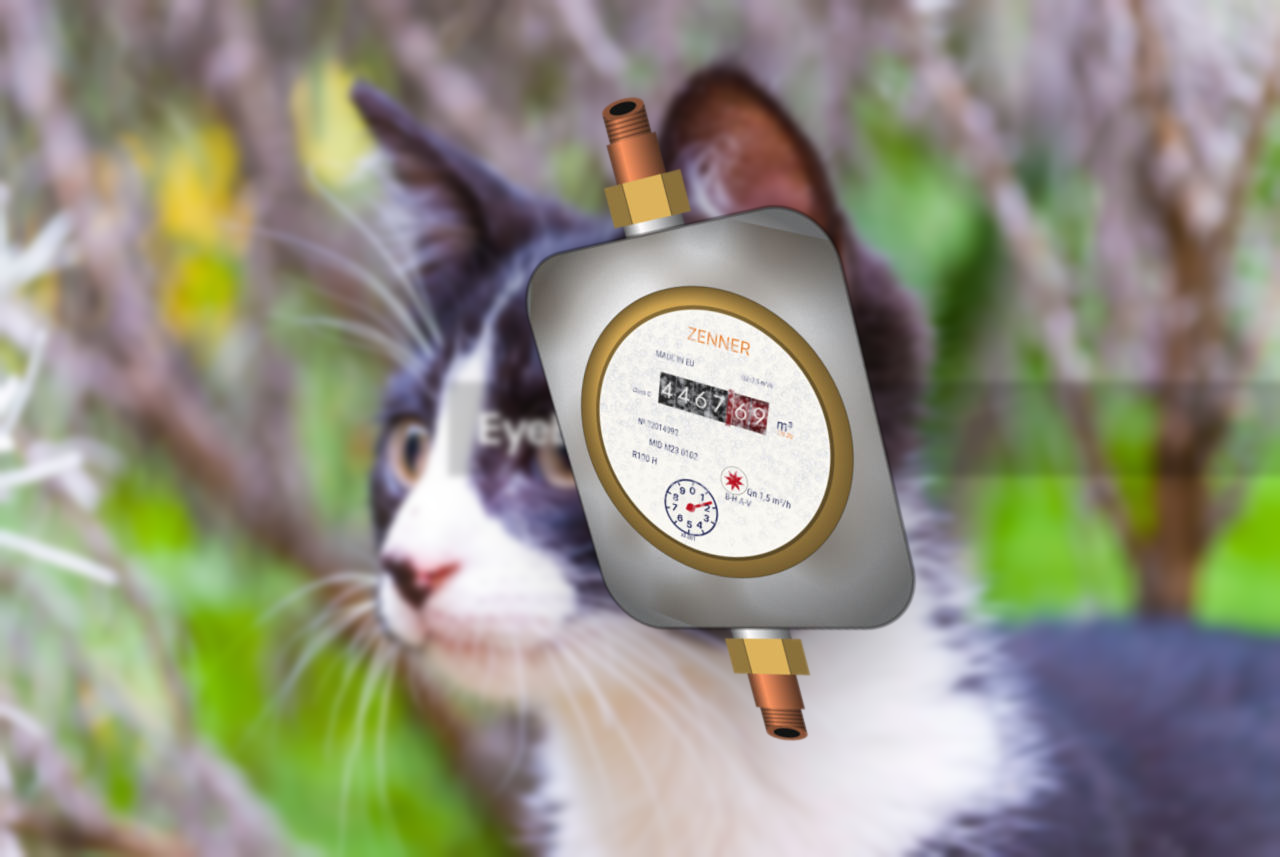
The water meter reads 4467.691 (m³)
